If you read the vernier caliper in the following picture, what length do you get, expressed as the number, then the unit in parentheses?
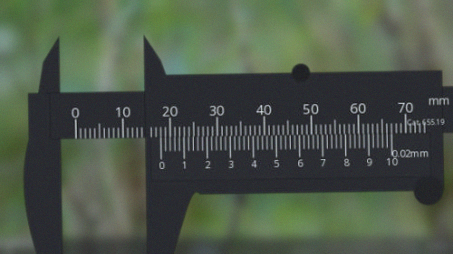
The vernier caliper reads 18.0 (mm)
